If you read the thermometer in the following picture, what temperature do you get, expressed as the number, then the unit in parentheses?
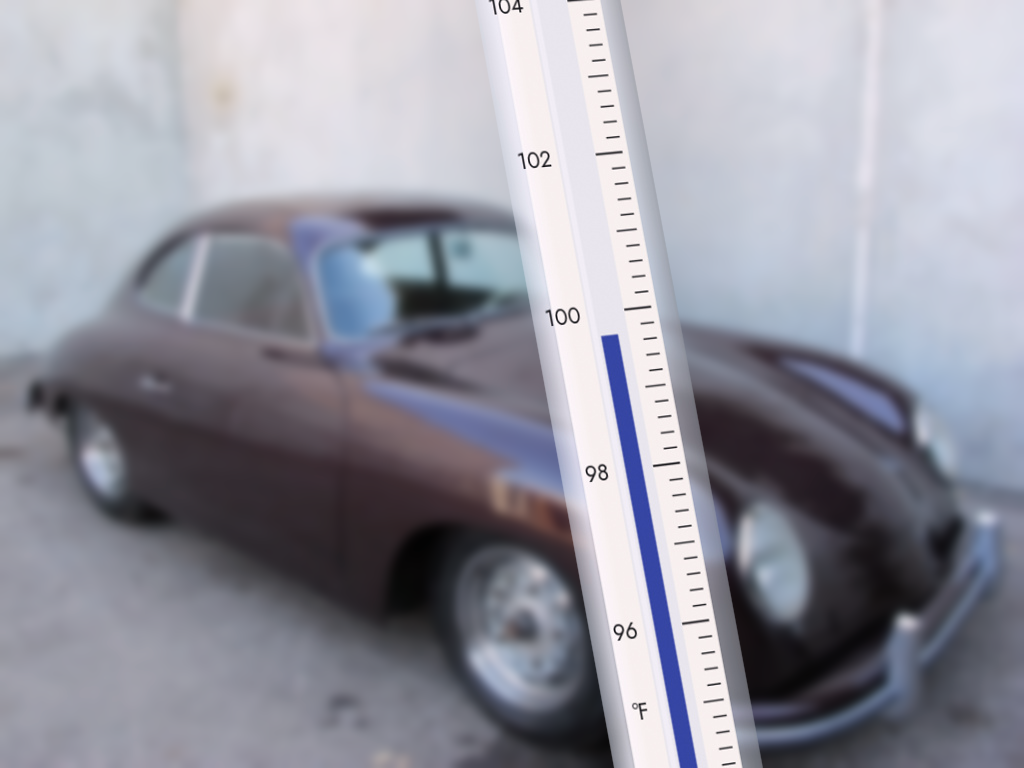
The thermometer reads 99.7 (°F)
